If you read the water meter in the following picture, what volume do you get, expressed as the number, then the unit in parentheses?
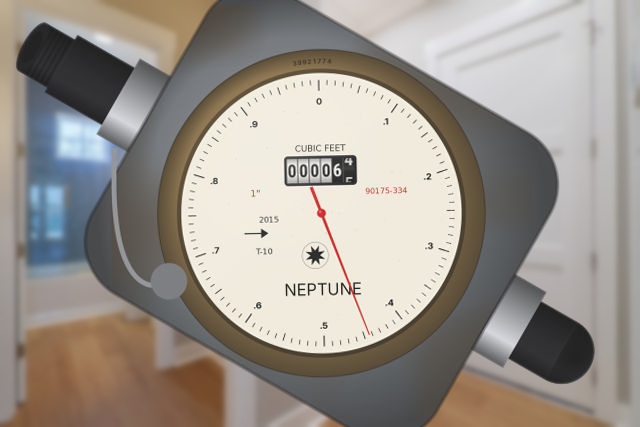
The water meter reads 64.44 (ft³)
